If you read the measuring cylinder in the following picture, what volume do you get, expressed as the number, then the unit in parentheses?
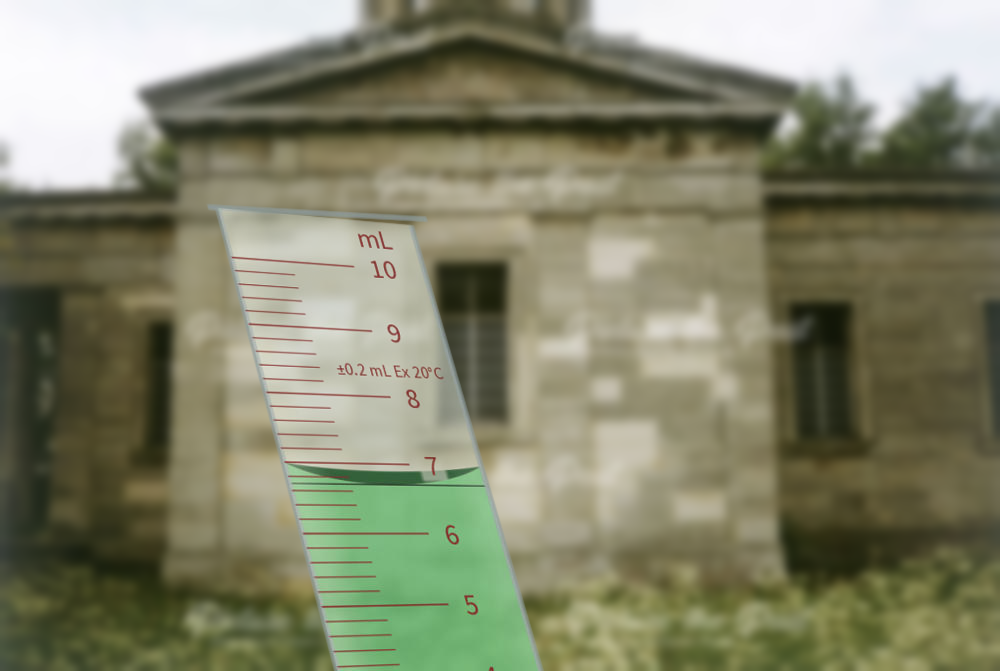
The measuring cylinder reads 6.7 (mL)
